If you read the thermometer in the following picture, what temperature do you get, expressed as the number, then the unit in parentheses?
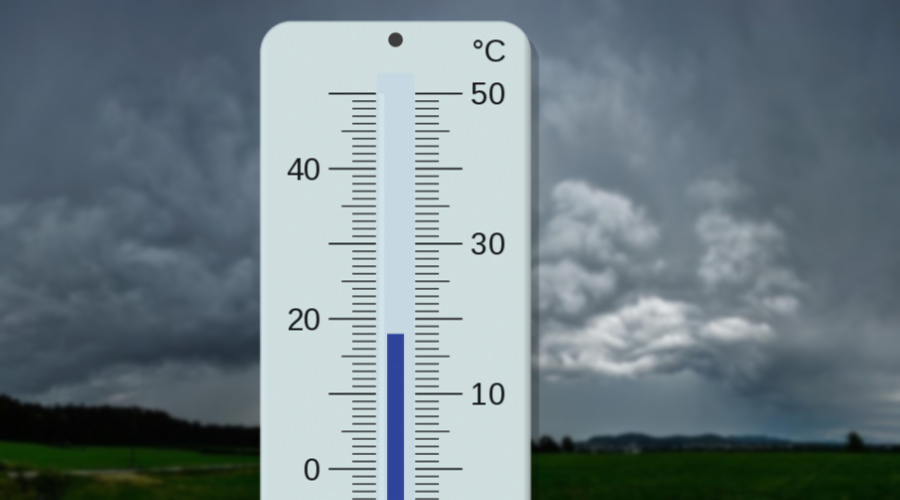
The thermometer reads 18 (°C)
